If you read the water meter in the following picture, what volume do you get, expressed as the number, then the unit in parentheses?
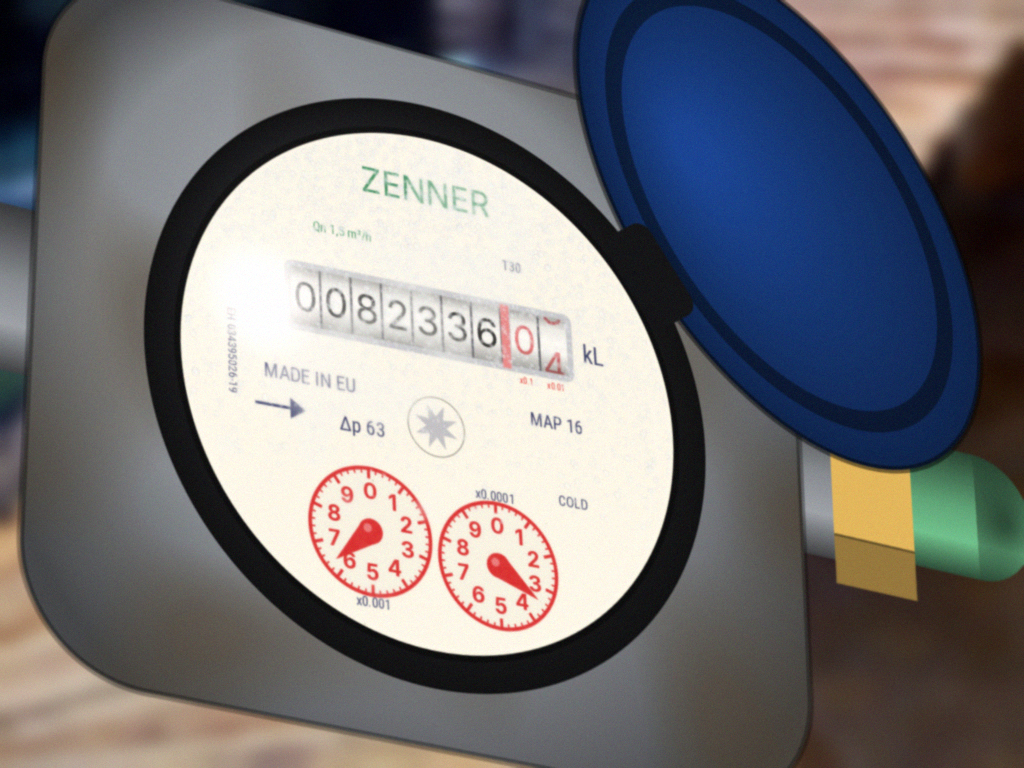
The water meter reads 82336.0363 (kL)
